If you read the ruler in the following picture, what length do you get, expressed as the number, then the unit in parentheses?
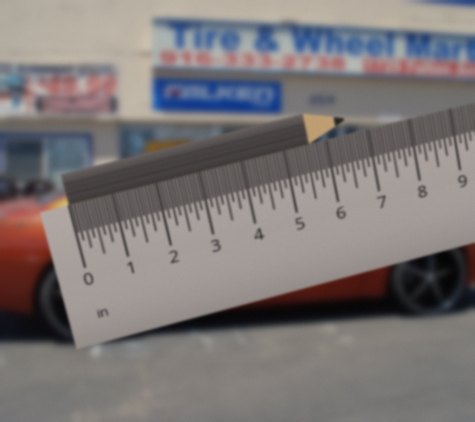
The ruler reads 6.5 (in)
